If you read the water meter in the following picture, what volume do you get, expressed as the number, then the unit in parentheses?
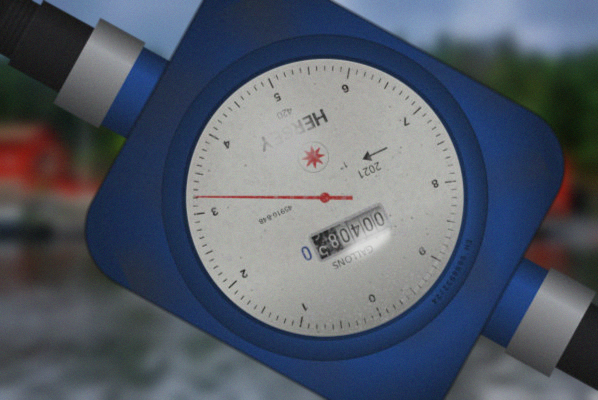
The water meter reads 40853.2 (gal)
